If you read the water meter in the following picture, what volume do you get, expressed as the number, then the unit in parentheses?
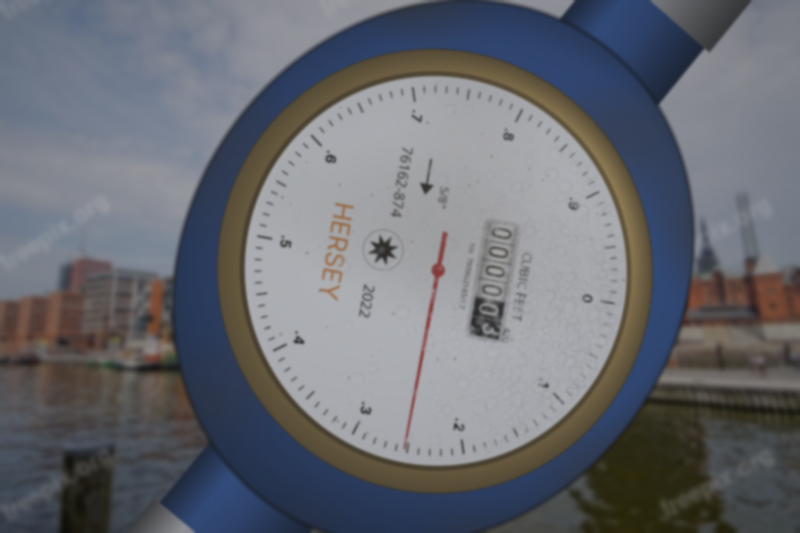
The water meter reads 3.25 (ft³)
